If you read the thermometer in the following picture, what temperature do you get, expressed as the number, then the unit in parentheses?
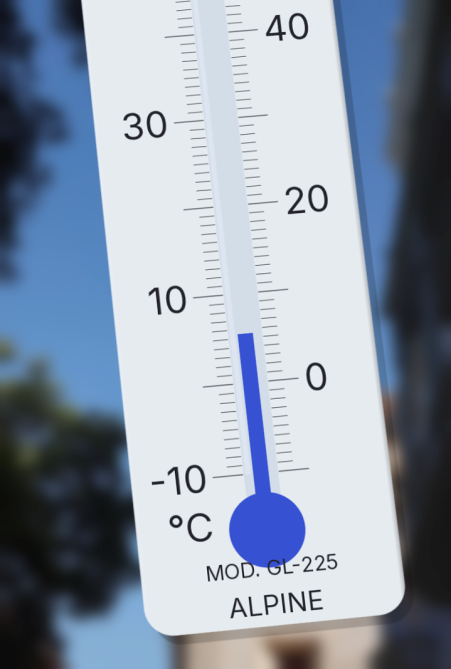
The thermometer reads 5.5 (°C)
